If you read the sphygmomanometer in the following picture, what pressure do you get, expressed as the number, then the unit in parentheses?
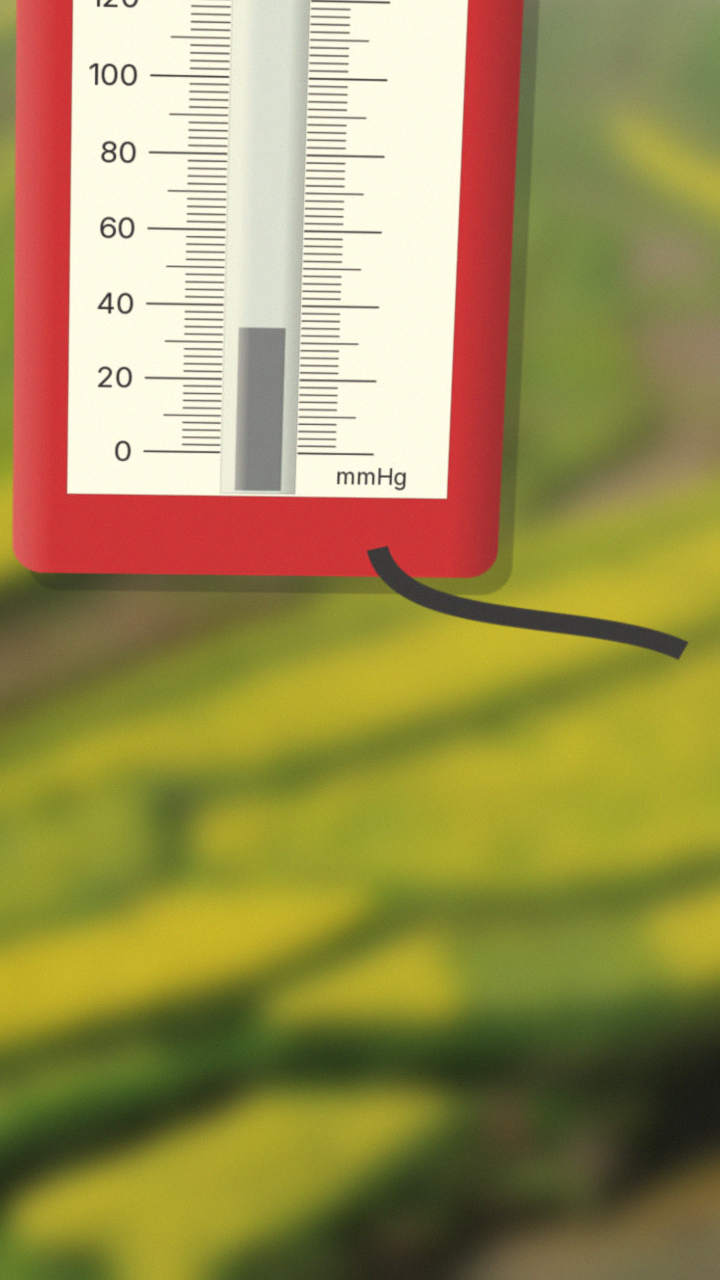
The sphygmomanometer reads 34 (mmHg)
